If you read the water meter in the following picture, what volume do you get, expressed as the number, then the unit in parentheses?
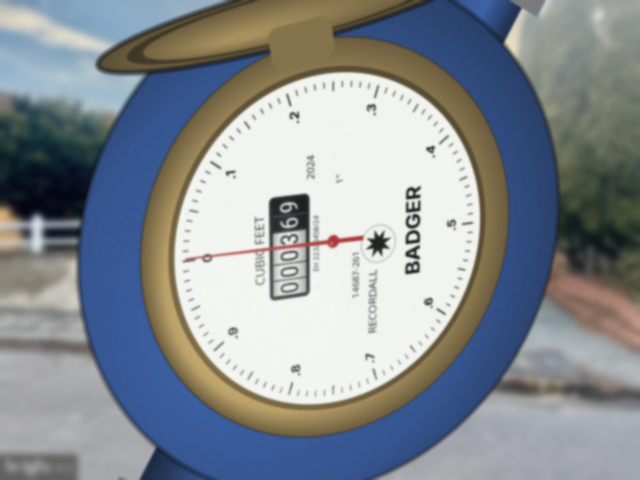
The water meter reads 369.00 (ft³)
